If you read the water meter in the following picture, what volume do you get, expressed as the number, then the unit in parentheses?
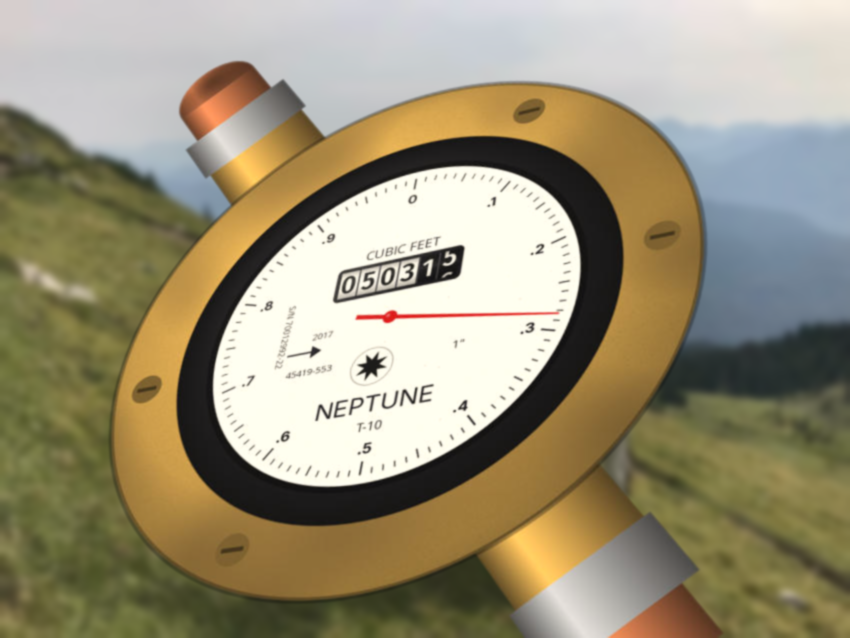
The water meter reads 50315.28 (ft³)
